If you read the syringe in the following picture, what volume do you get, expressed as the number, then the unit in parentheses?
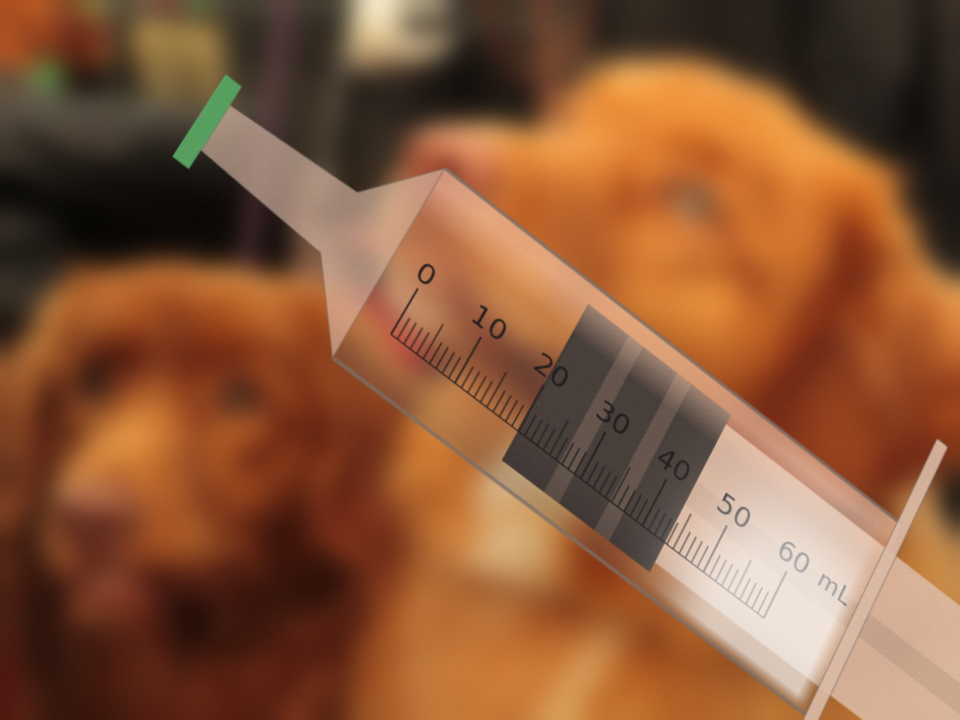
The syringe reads 20 (mL)
